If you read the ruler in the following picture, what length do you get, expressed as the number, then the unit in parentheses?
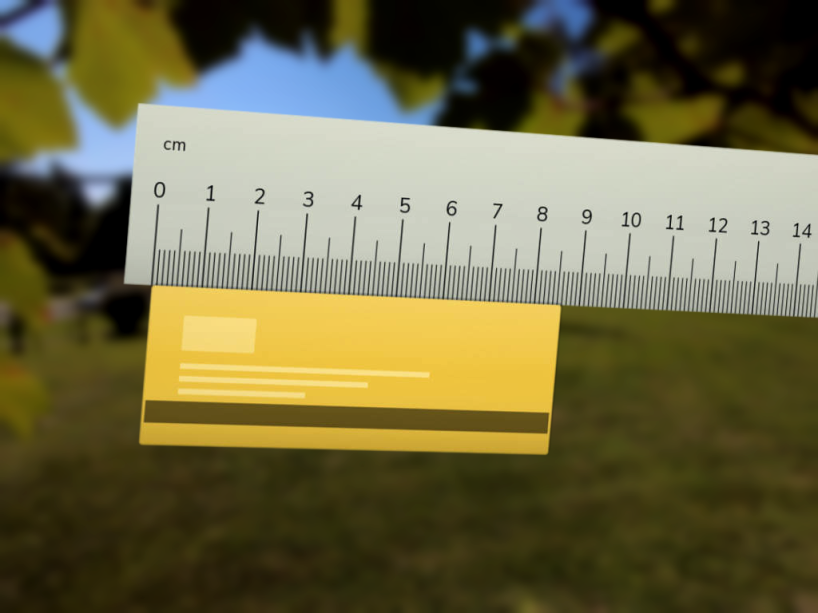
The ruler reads 8.6 (cm)
